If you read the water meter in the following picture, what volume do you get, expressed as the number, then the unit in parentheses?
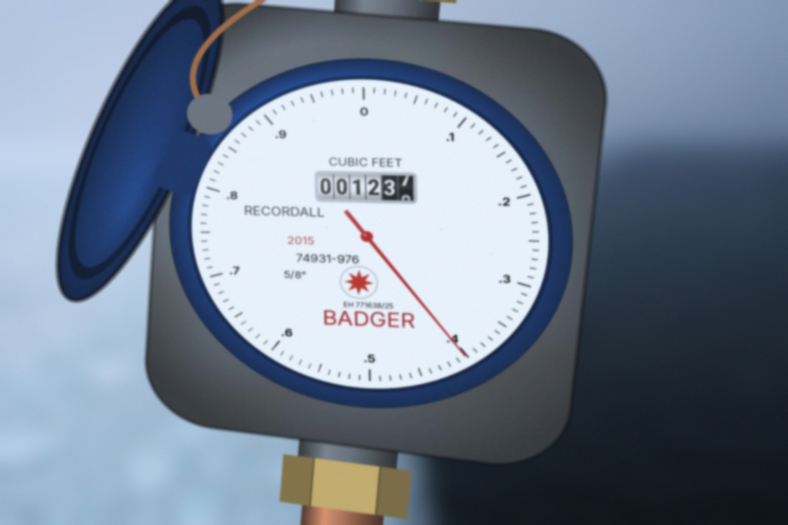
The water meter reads 1237.40 (ft³)
